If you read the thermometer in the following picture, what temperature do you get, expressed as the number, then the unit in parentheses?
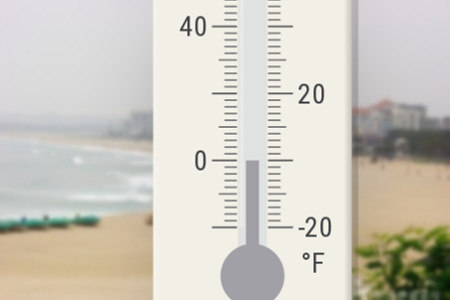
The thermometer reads 0 (°F)
